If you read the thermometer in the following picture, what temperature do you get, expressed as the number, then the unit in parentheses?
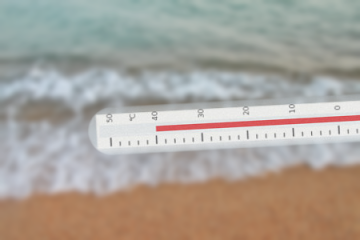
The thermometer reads 40 (°C)
